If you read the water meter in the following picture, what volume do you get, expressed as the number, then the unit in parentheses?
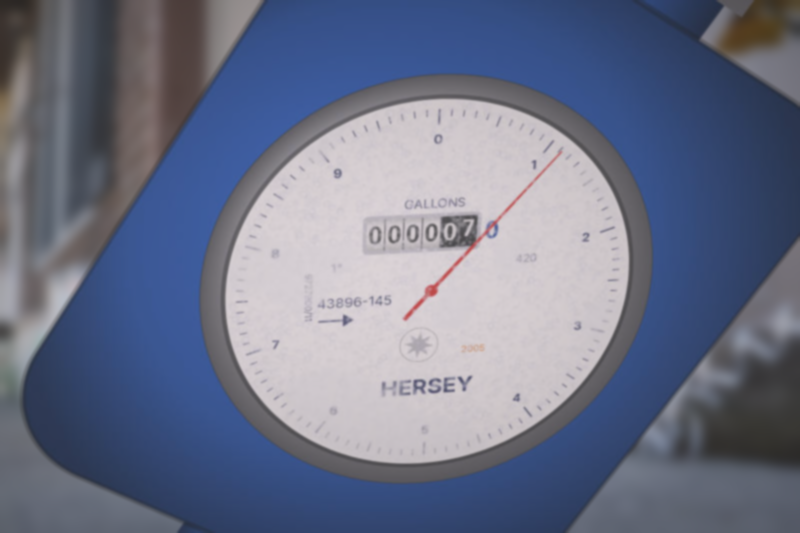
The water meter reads 71.1 (gal)
